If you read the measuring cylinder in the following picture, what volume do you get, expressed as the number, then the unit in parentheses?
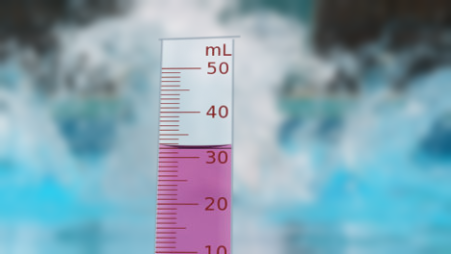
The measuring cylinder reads 32 (mL)
